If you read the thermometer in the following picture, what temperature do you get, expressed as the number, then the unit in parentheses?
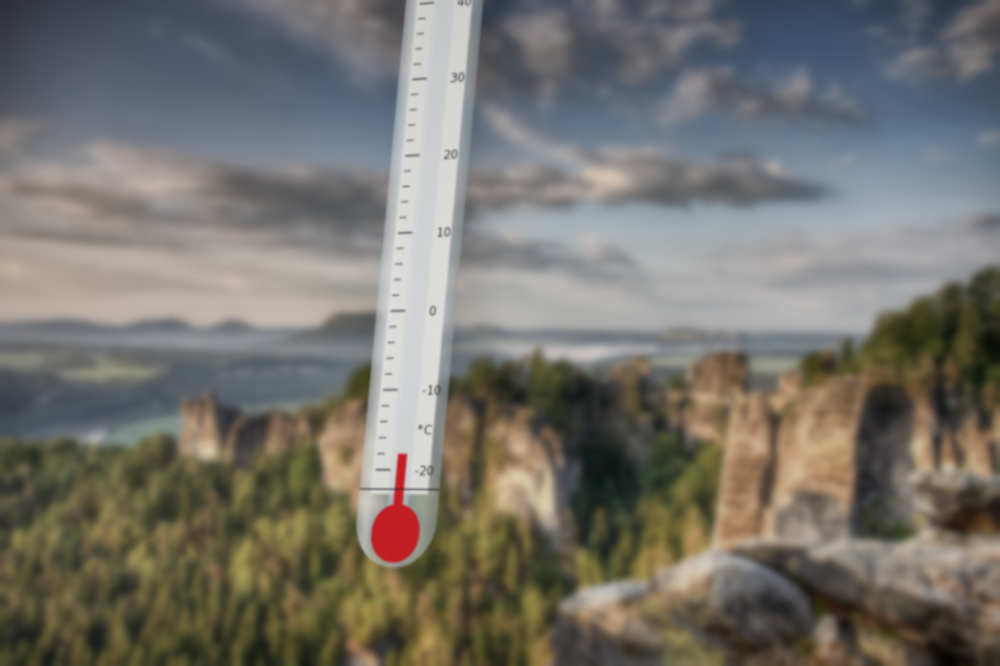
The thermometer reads -18 (°C)
